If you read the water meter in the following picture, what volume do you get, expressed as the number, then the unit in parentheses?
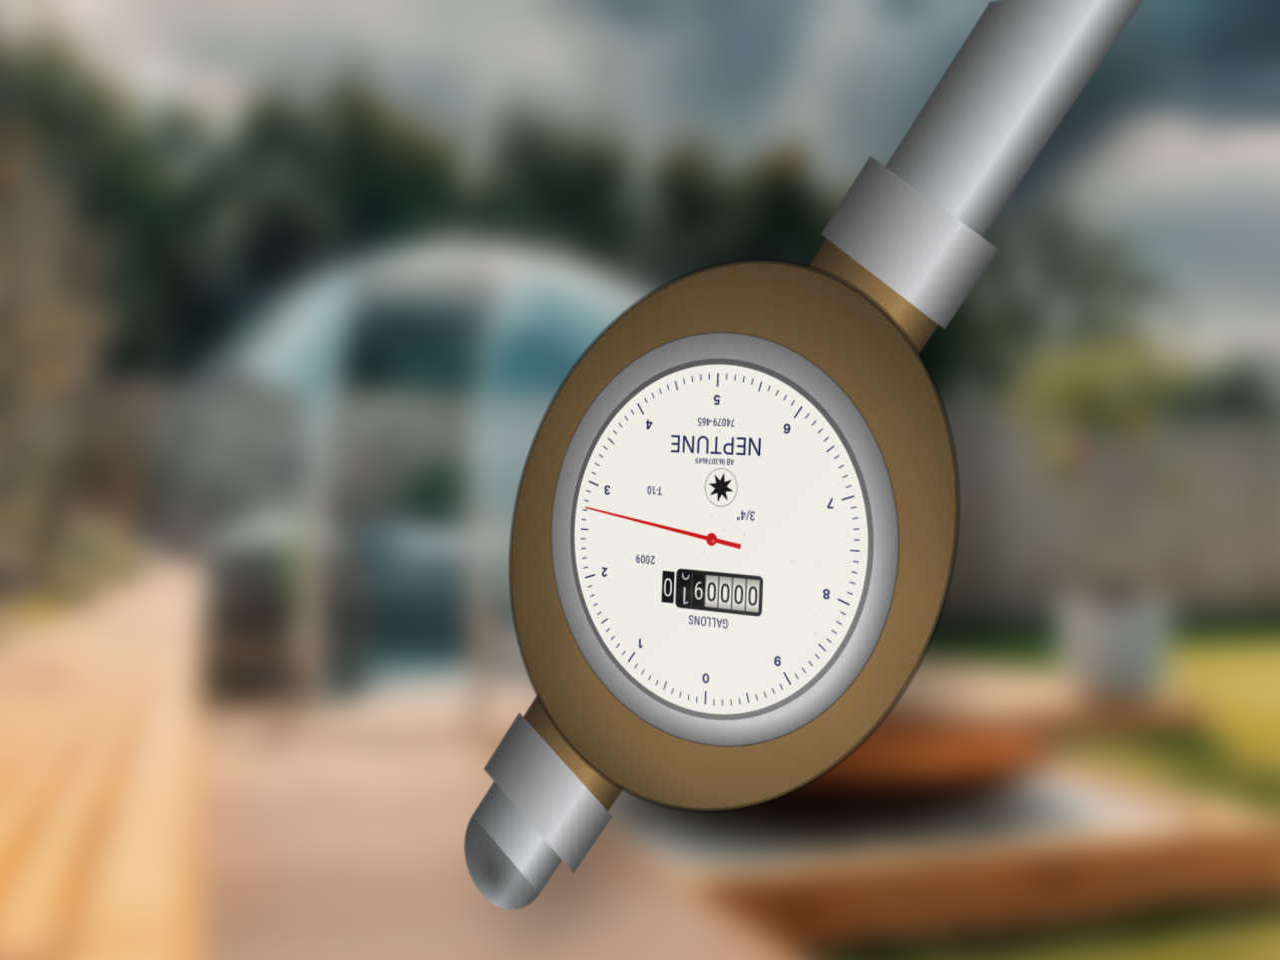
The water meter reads 912.7 (gal)
